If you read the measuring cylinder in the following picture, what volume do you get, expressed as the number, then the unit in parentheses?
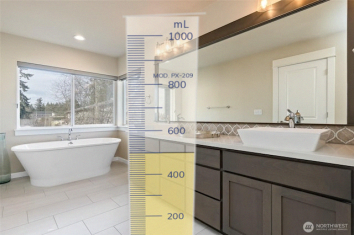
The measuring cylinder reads 500 (mL)
